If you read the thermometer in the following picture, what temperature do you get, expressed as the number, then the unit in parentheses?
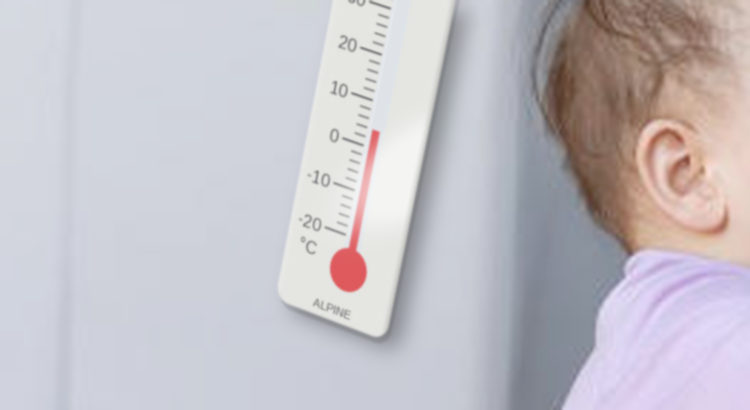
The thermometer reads 4 (°C)
